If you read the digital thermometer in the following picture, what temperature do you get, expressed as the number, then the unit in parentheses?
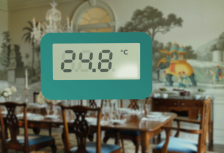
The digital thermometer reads 24.8 (°C)
